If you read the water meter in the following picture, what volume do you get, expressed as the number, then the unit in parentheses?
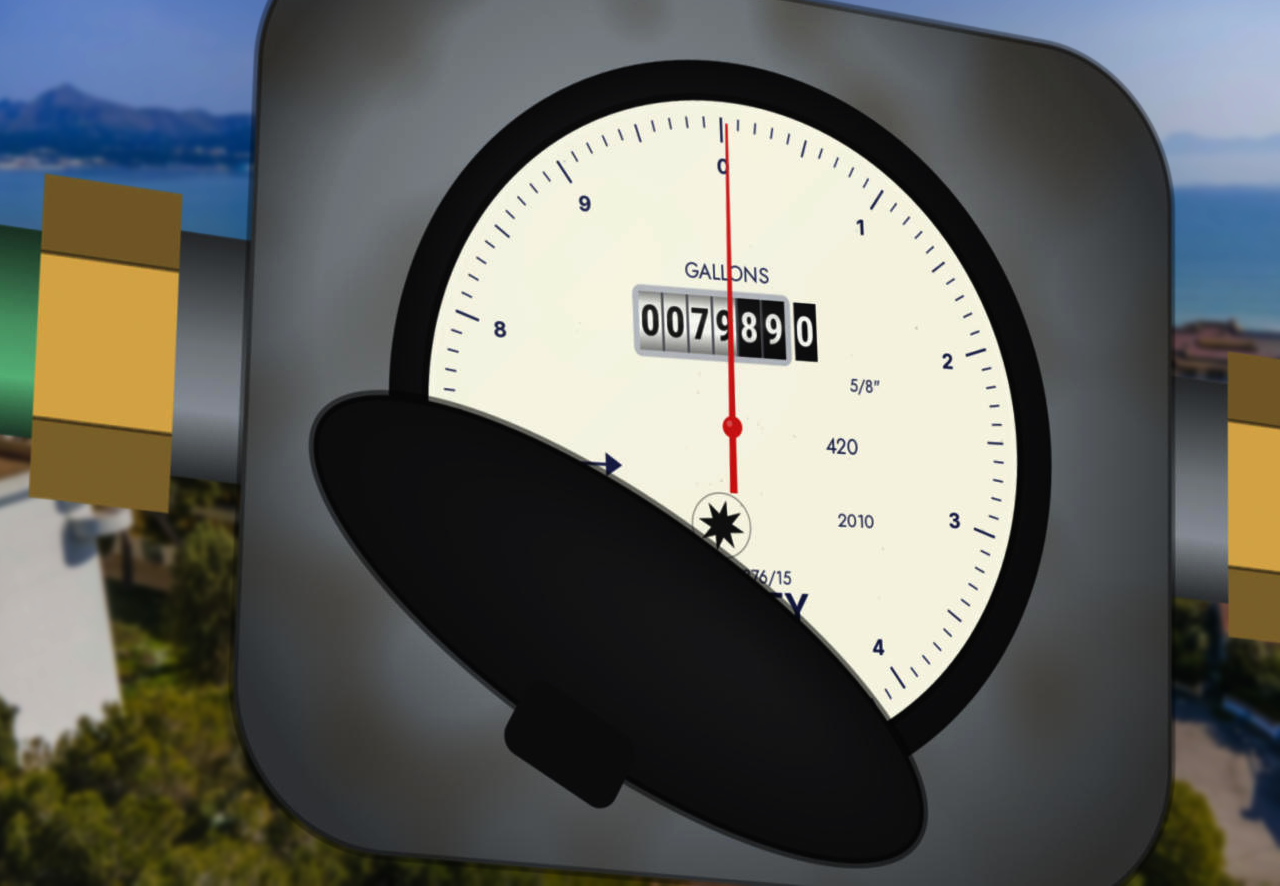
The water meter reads 79890.0 (gal)
